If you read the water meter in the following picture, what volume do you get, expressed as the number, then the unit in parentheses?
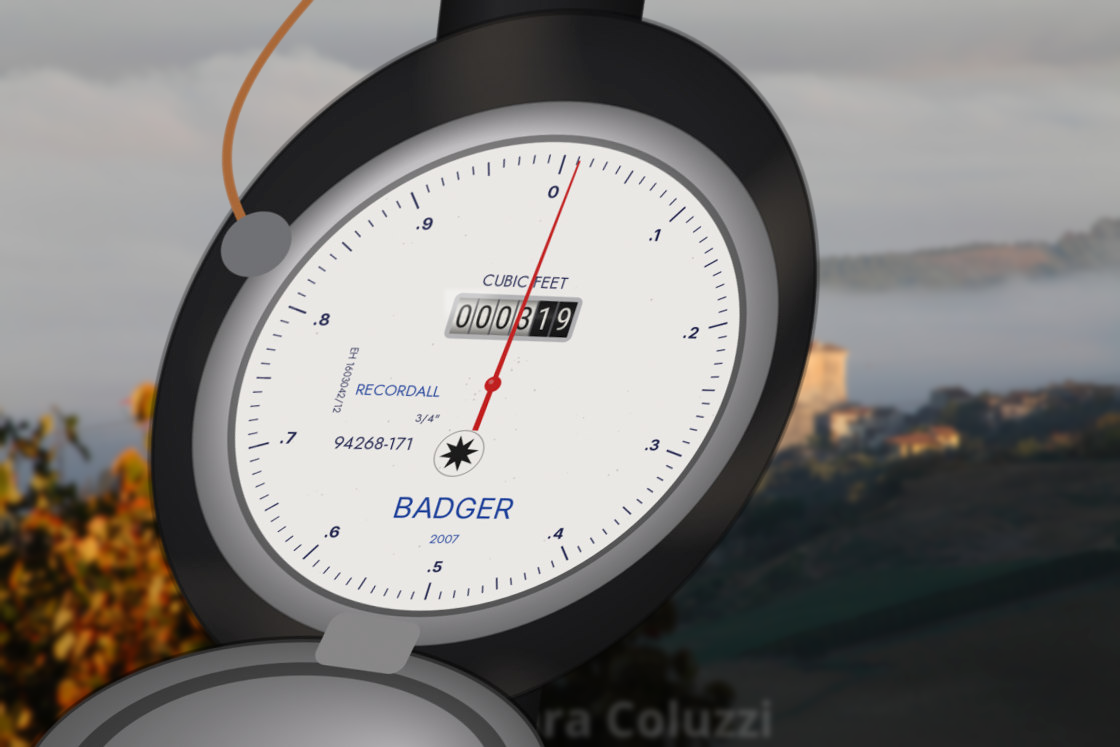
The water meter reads 319.01 (ft³)
